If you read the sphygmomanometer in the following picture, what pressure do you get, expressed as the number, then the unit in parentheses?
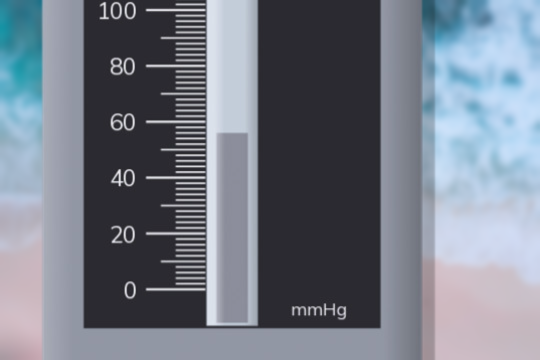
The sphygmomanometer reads 56 (mmHg)
